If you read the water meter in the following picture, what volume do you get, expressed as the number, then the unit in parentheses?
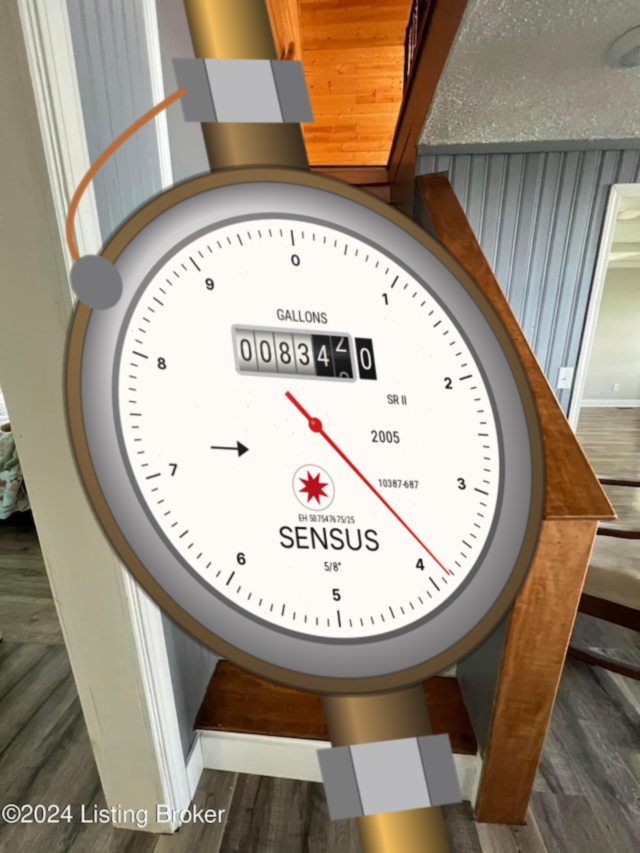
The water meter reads 83423.8 (gal)
